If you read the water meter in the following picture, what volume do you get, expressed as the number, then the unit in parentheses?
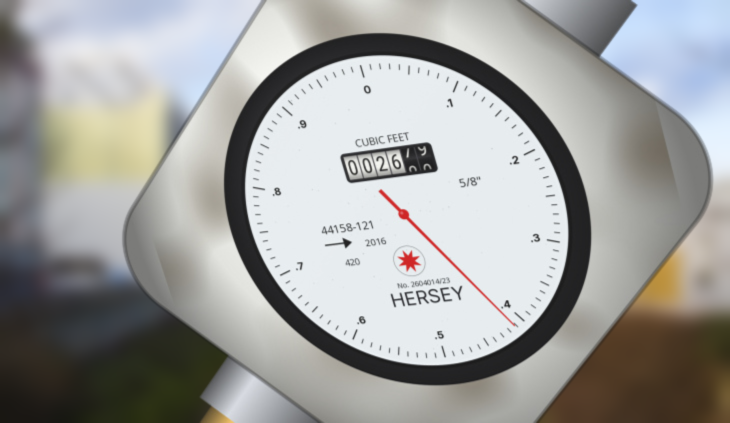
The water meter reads 2679.41 (ft³)
